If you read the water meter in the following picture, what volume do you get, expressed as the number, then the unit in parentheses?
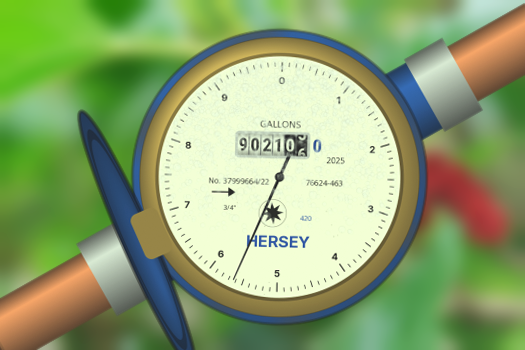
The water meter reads 9021055.6 (gal)
